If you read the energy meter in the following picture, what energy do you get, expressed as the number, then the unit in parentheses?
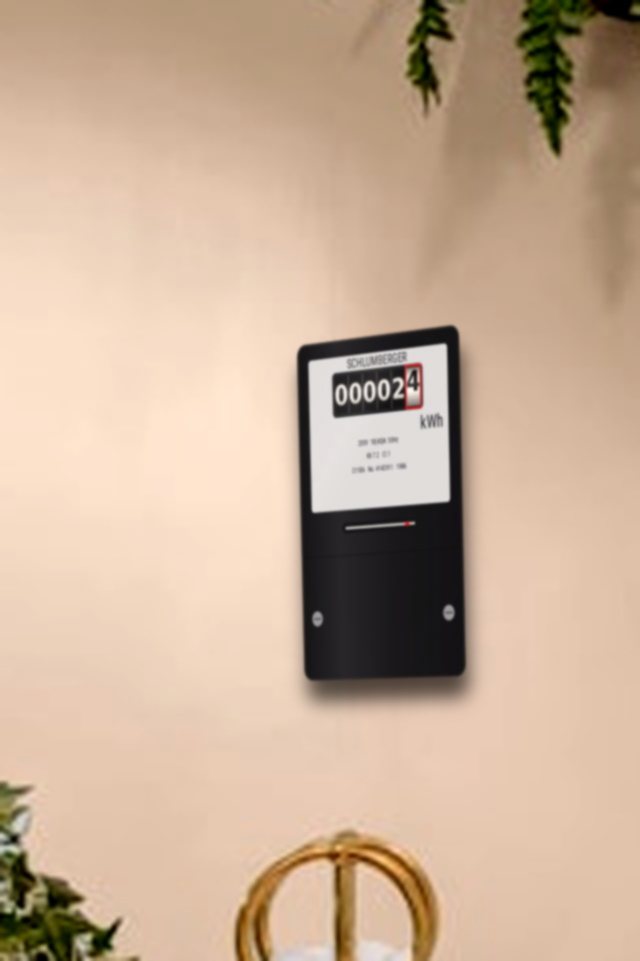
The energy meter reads 2.4 (kWh)
